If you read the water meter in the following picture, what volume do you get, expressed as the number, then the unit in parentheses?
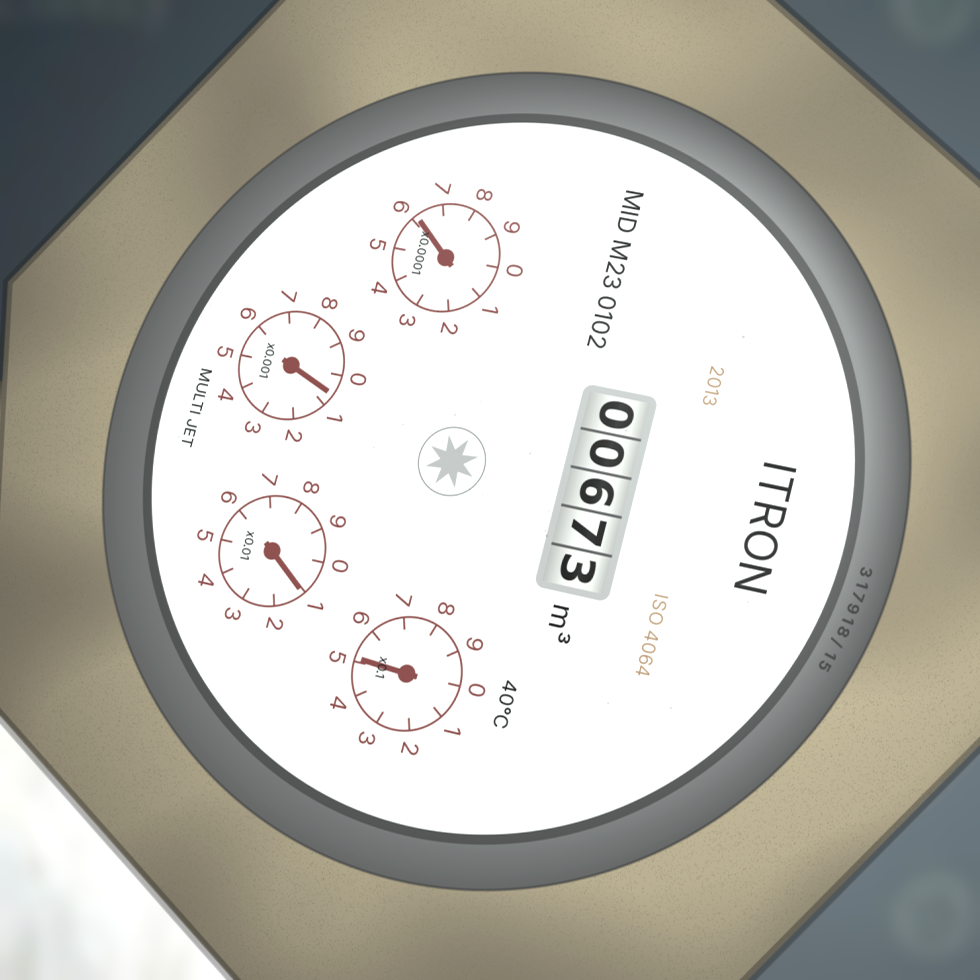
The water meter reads 673.5106 (m³)
